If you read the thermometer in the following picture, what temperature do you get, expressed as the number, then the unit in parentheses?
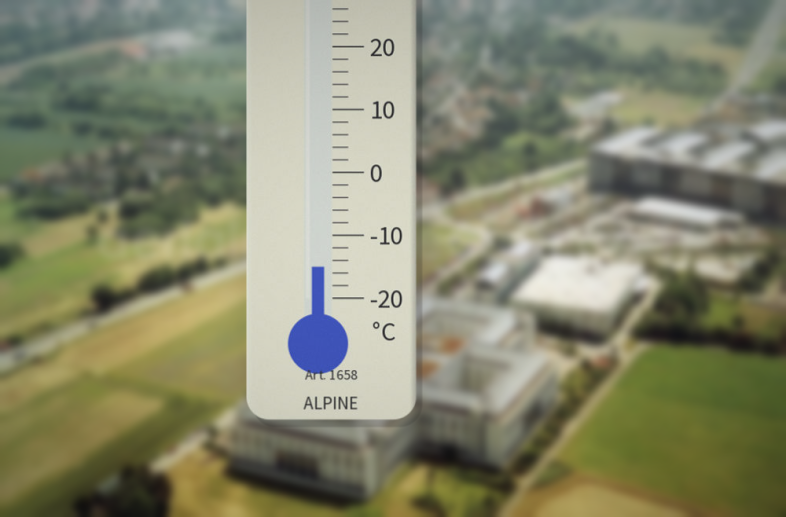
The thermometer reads -15 (°C)
